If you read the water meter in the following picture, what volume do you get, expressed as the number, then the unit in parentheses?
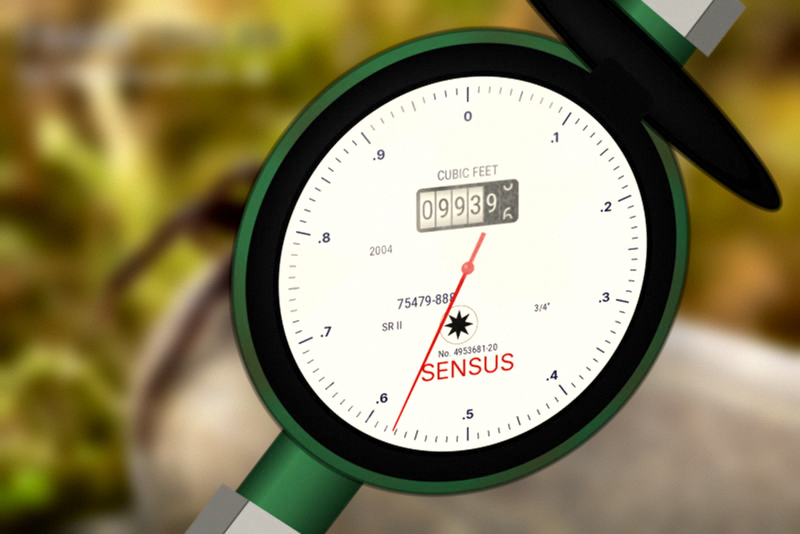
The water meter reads 99395.57 (ft³)
